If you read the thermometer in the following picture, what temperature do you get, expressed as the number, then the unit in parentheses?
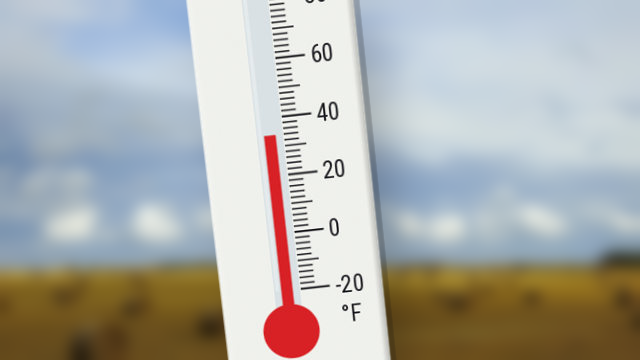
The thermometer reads 34 (°F)
